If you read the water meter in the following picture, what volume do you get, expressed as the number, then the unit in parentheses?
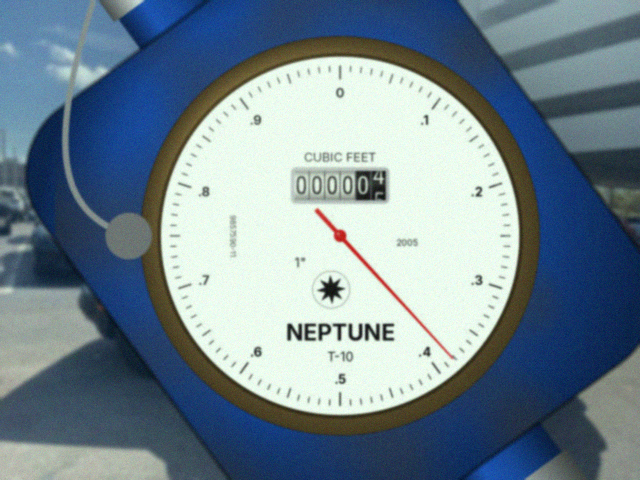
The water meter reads 4.38 (ft³)
